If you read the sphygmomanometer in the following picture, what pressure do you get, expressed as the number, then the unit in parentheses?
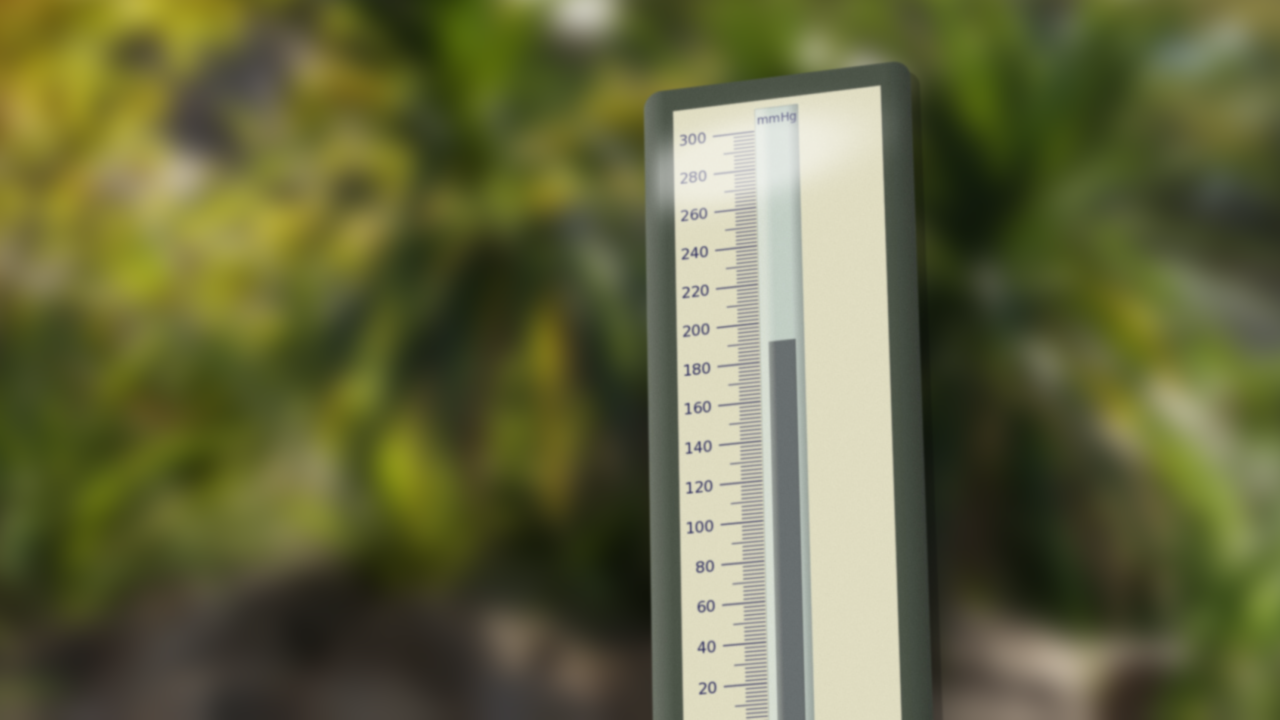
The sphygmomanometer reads 190 (mmHg)
